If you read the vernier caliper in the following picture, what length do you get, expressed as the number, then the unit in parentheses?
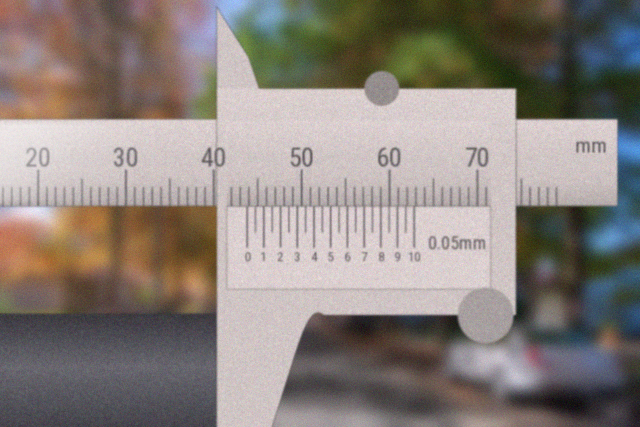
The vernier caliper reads 43.8 (mm)
